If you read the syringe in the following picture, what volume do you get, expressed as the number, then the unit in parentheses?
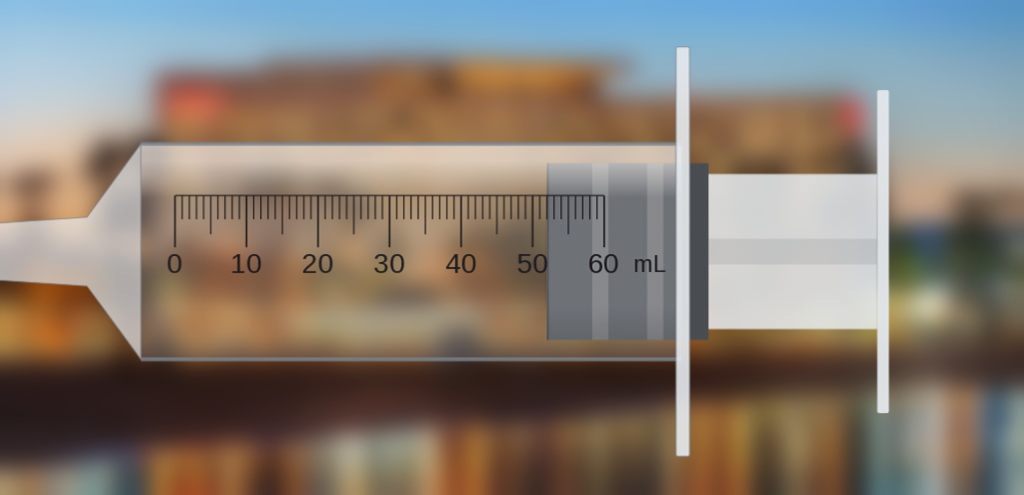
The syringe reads 52 (mL)
